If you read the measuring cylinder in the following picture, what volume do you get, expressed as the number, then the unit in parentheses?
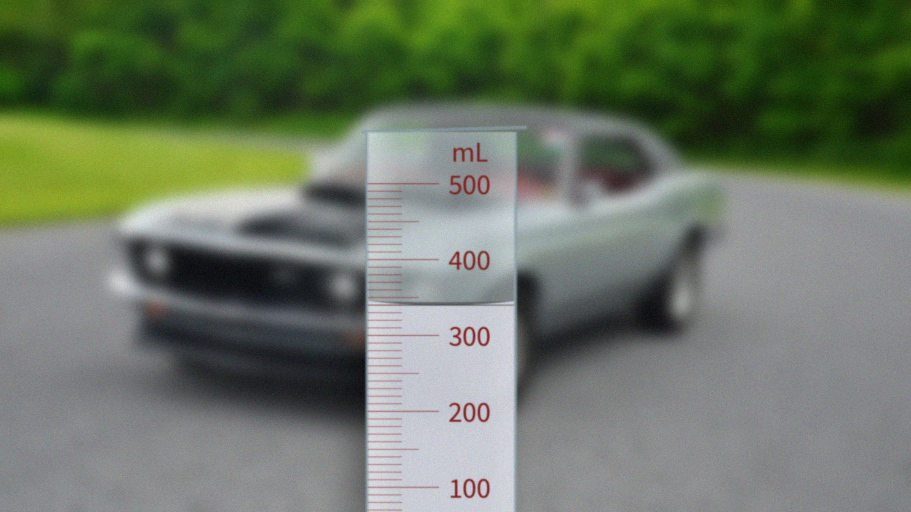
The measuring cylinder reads 340 (mL)
